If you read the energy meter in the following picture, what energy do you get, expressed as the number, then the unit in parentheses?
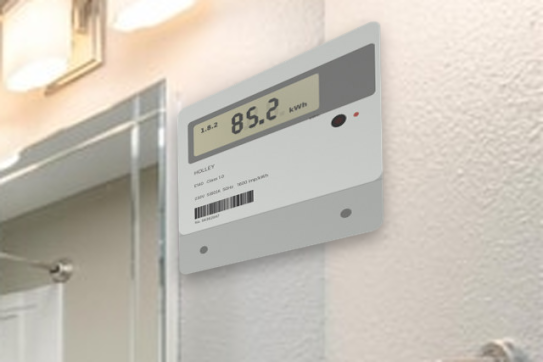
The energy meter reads 85.2 (kWh)
